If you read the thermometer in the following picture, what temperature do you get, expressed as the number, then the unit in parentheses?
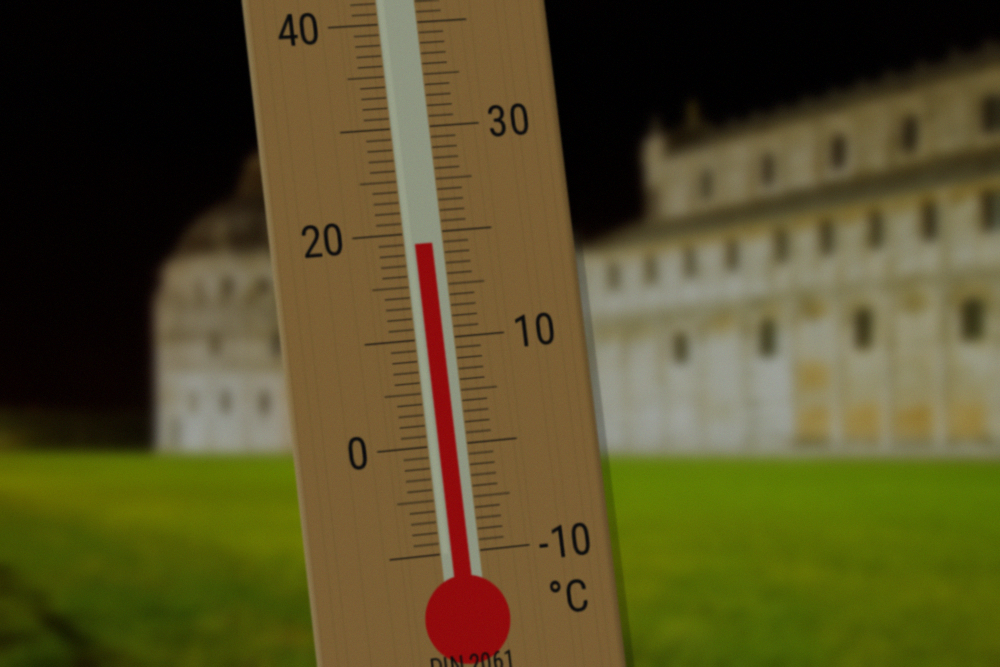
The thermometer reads 19 (°C)
